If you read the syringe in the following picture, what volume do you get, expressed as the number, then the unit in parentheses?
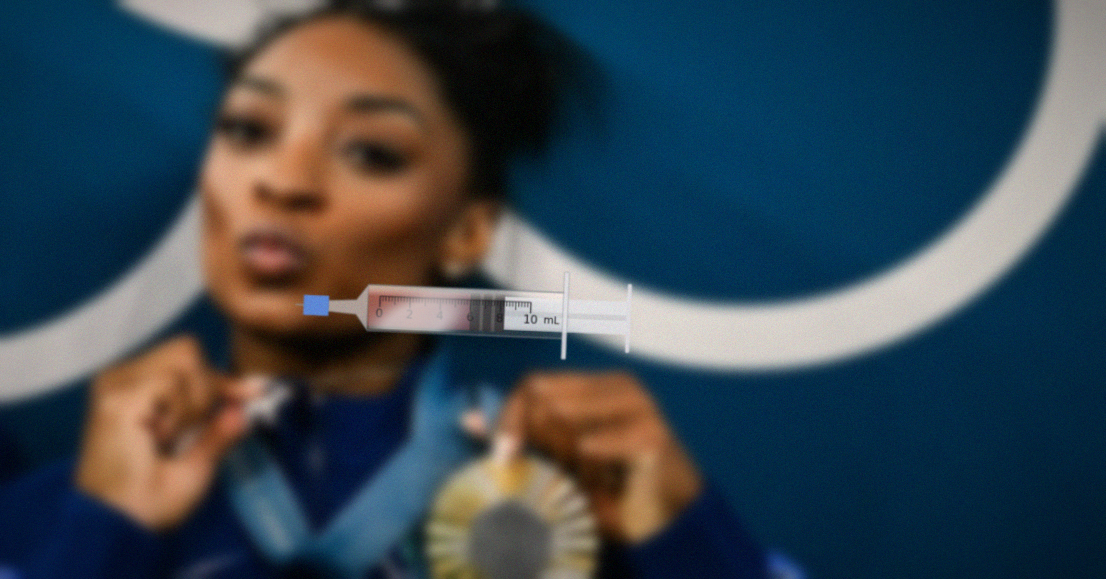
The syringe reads 6 (mL)
